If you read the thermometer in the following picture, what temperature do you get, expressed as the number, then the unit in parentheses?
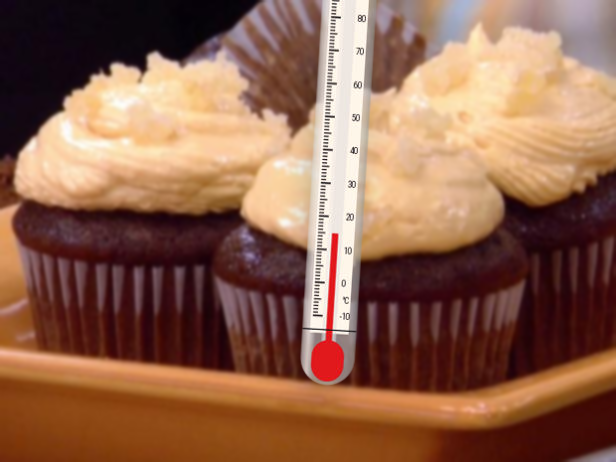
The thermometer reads 15 (°C)
